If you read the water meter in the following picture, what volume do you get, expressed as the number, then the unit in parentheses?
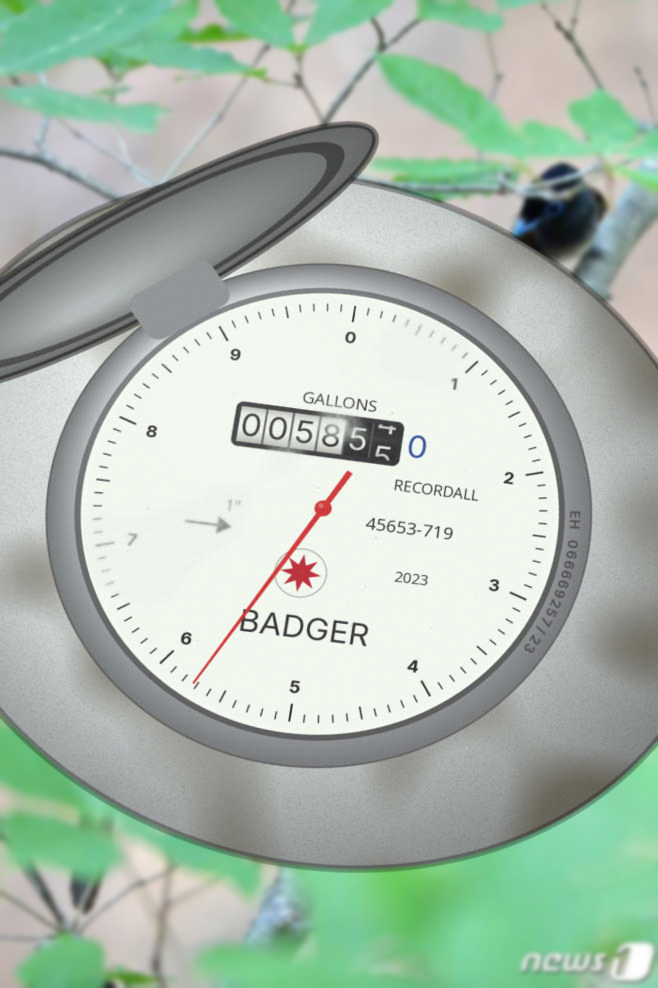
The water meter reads 58545.7 (gal)
